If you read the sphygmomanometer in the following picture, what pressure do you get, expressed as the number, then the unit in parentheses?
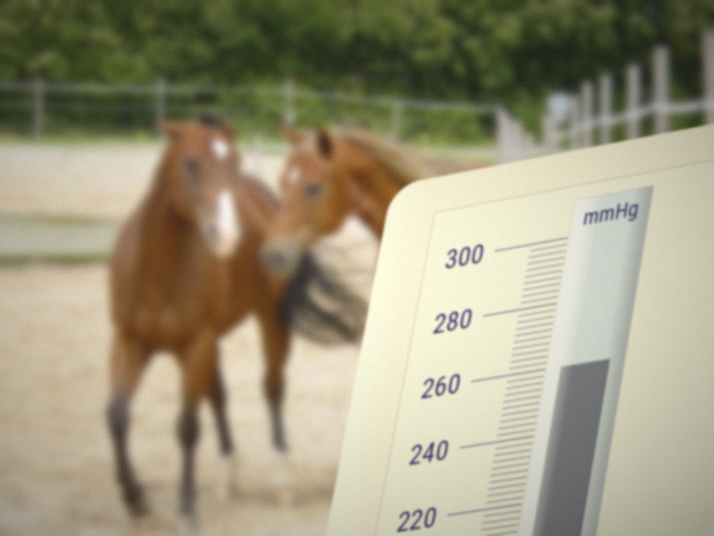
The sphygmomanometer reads 260 (mmHg)
